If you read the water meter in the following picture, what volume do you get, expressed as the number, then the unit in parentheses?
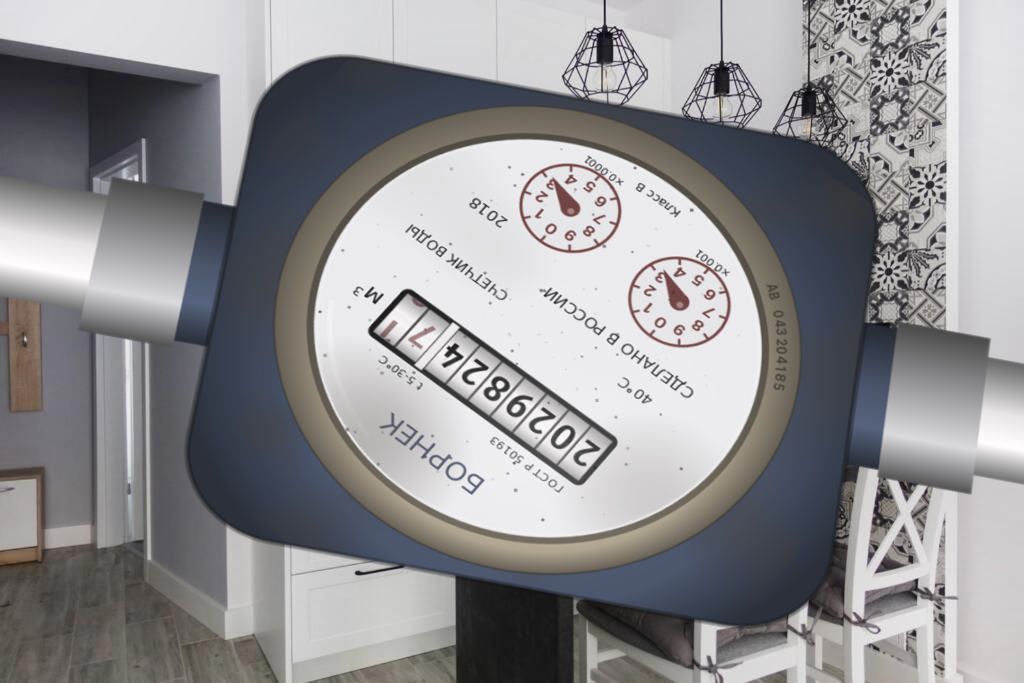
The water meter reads 2029824.7133 (m³)
